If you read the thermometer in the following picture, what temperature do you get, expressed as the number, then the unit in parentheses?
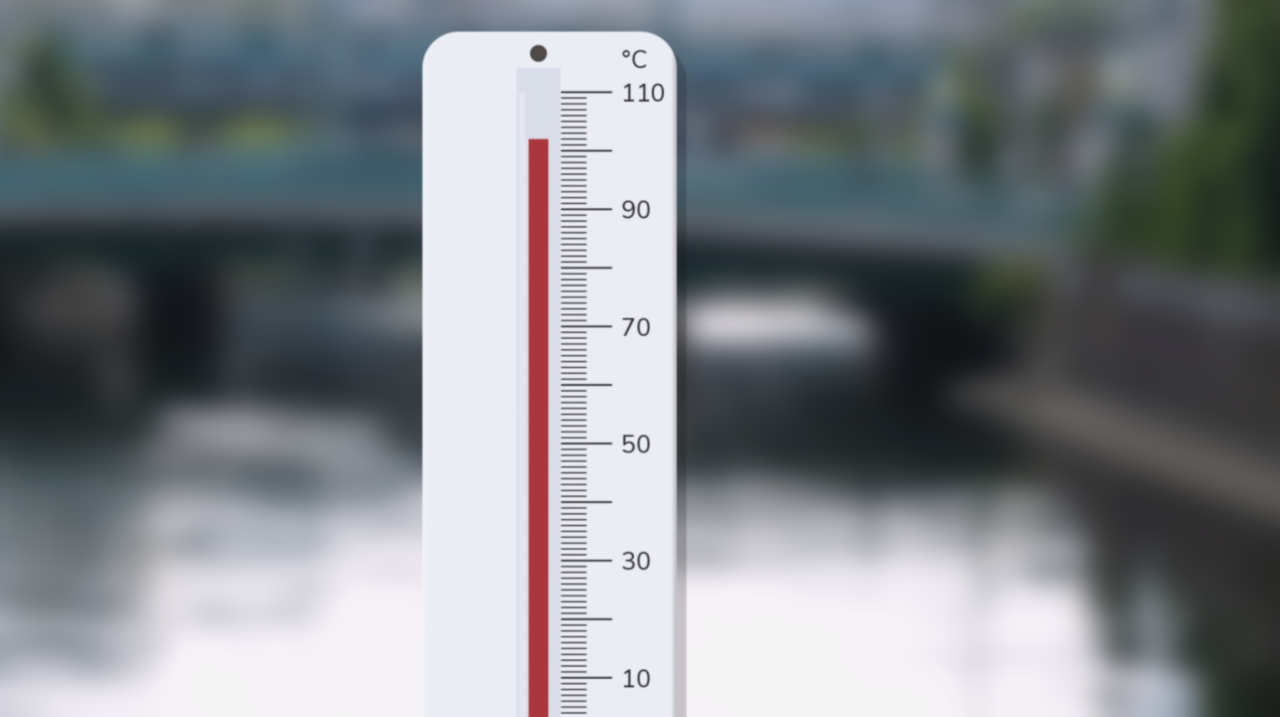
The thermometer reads 102 (°C)
